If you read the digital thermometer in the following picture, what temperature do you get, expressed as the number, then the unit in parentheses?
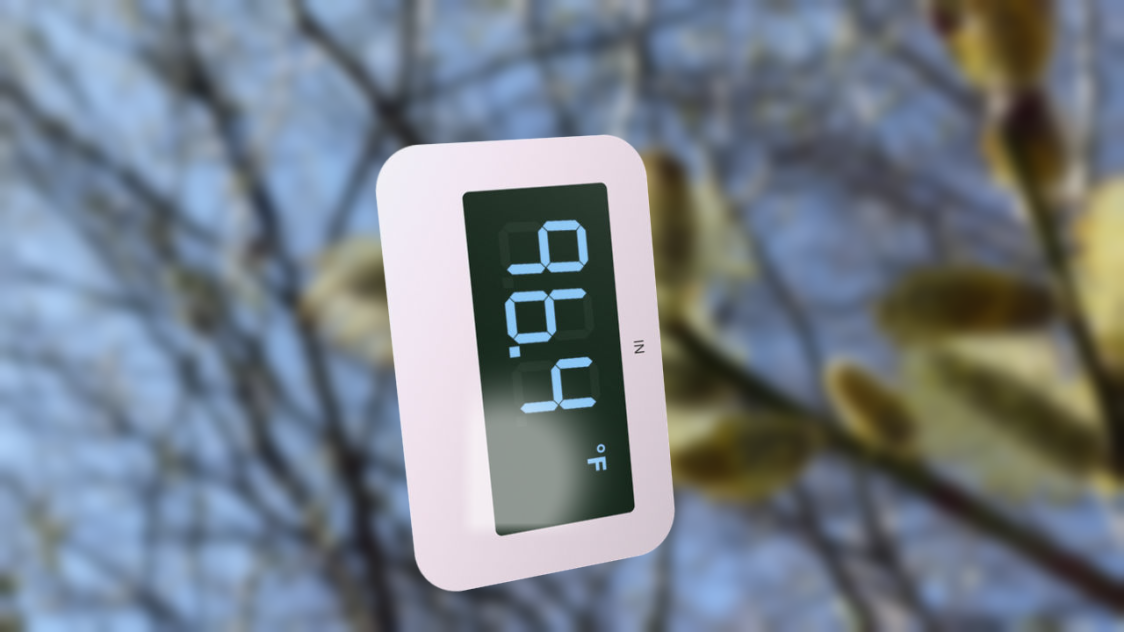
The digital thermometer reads 96.4 (°F)
